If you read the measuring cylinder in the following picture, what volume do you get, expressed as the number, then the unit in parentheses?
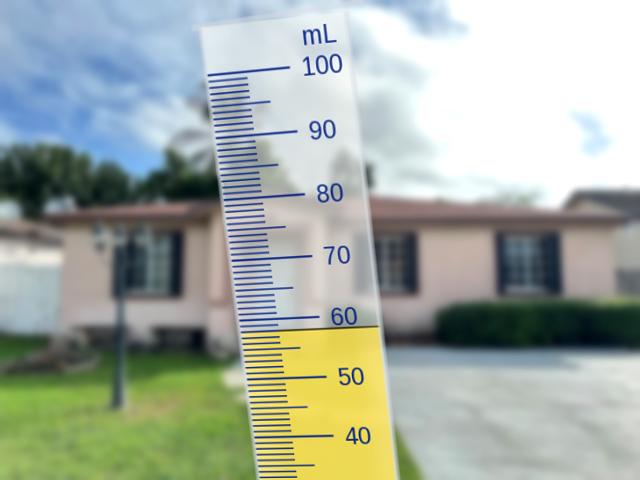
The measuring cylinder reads 58 (mL)
